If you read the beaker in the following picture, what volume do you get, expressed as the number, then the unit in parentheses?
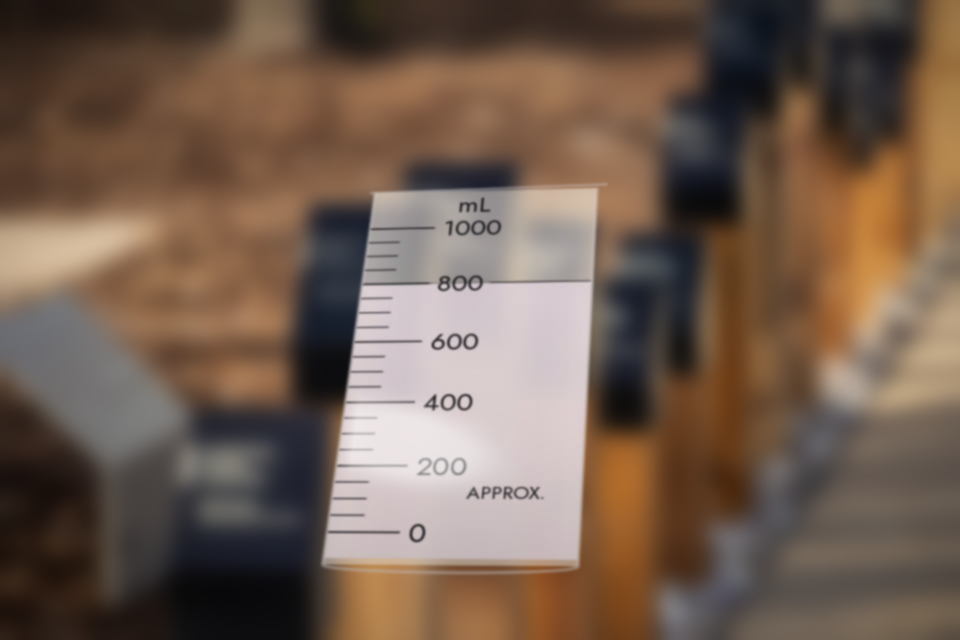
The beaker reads 800 (mL)
